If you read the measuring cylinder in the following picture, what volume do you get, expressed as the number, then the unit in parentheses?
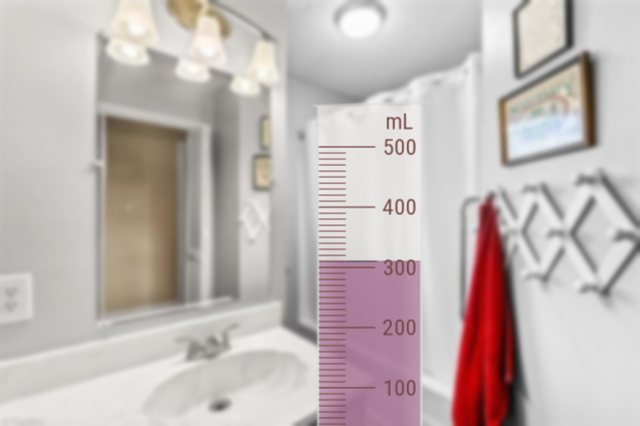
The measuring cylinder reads 310 (mL)
